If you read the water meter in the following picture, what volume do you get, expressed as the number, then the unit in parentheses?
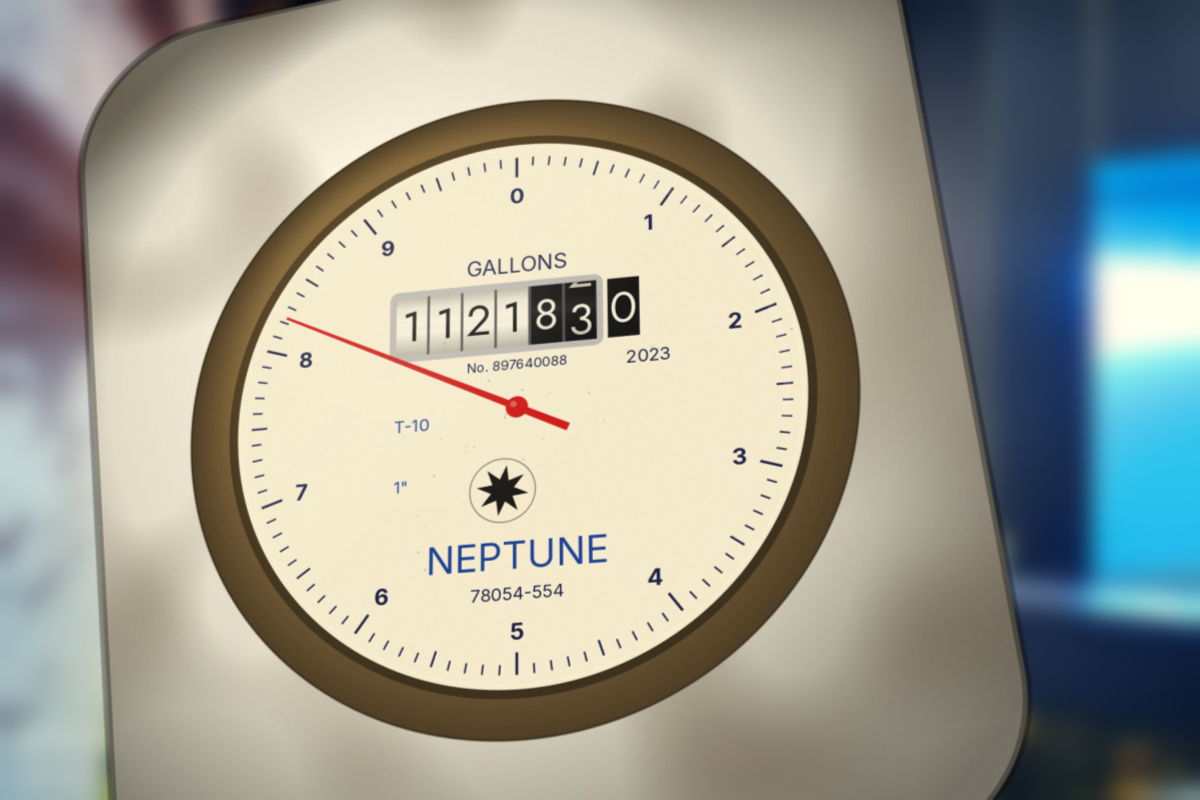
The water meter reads 1121828.2 (gal)
